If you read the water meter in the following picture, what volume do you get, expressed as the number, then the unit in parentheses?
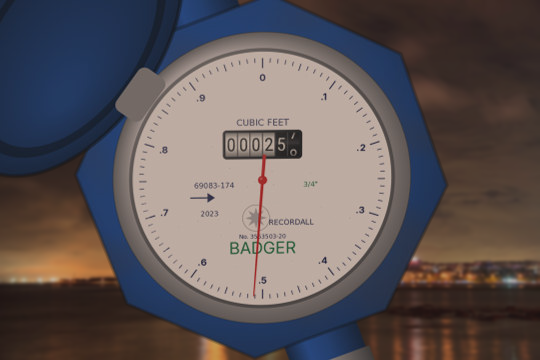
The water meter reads 257.51 (ft³)
